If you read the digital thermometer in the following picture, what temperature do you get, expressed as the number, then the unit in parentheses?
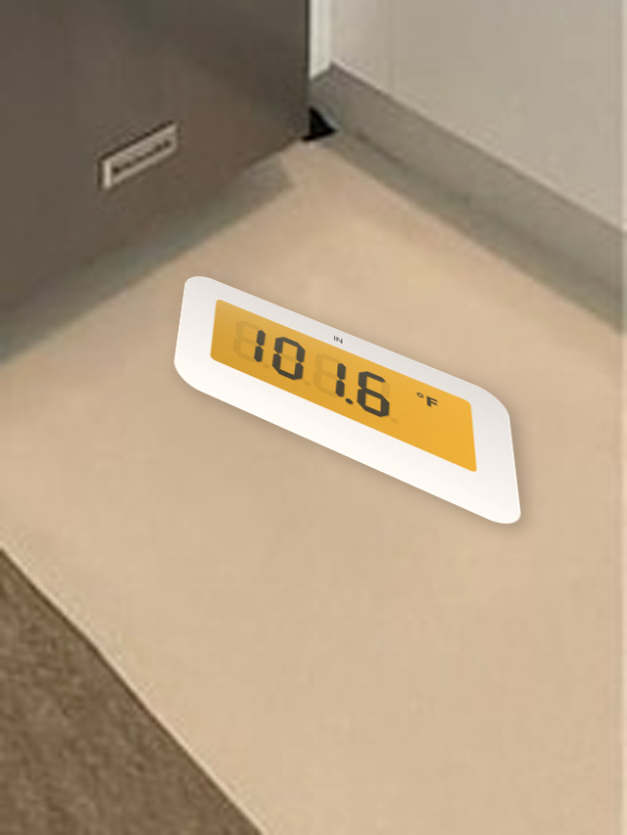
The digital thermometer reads 101.6 (°F)
